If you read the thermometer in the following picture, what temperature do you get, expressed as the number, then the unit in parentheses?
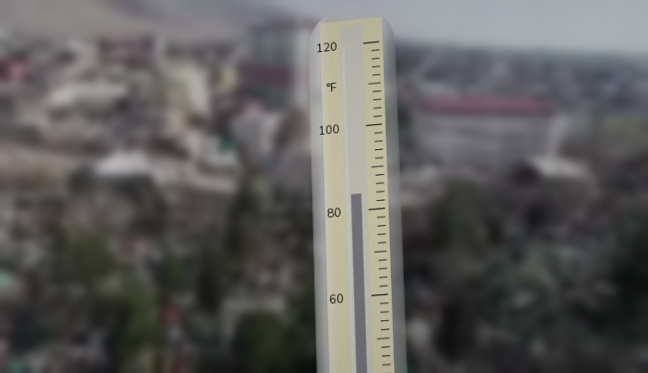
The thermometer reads 84 (°F)
